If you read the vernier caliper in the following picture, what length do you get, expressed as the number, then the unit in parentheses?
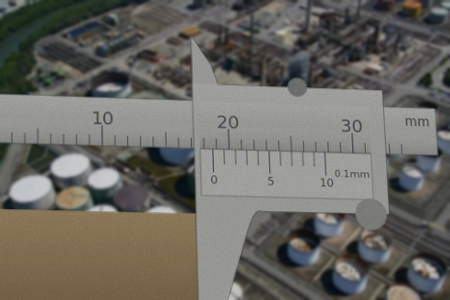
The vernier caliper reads 18.7 (mm)
